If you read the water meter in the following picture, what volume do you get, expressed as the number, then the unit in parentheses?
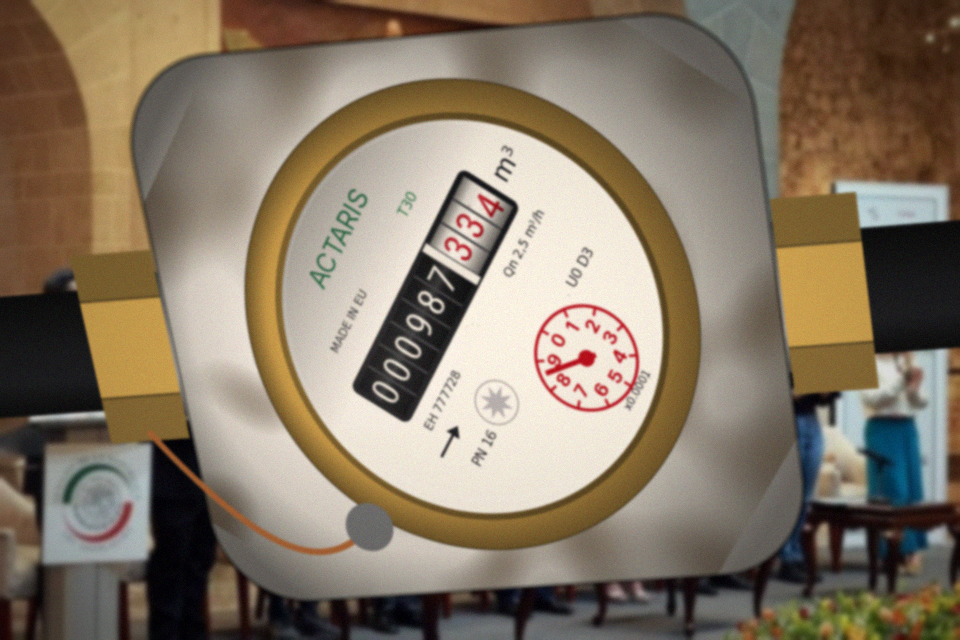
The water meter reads 987.3338 (m³)
